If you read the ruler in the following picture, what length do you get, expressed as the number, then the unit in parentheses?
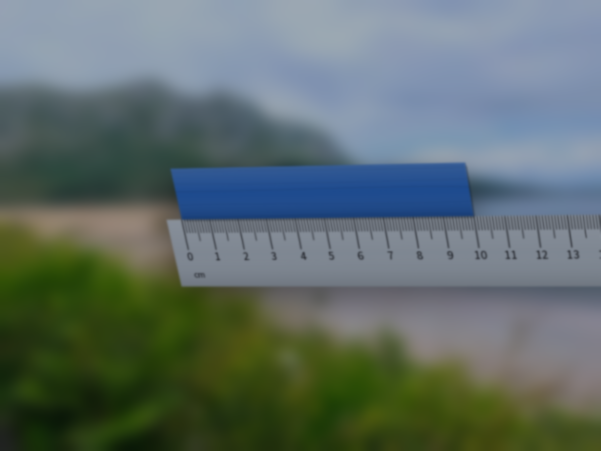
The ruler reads 10 (cm)
